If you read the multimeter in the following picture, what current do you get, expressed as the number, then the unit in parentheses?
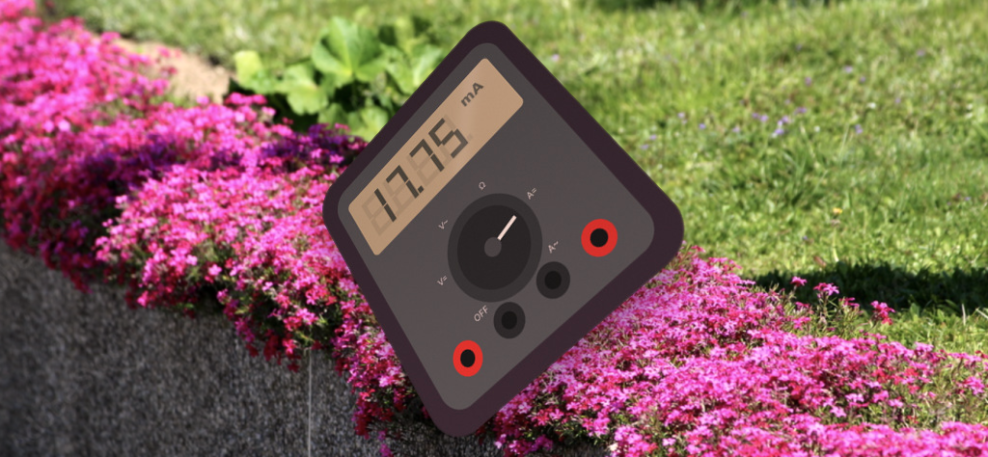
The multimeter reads 17.75 (mA)
